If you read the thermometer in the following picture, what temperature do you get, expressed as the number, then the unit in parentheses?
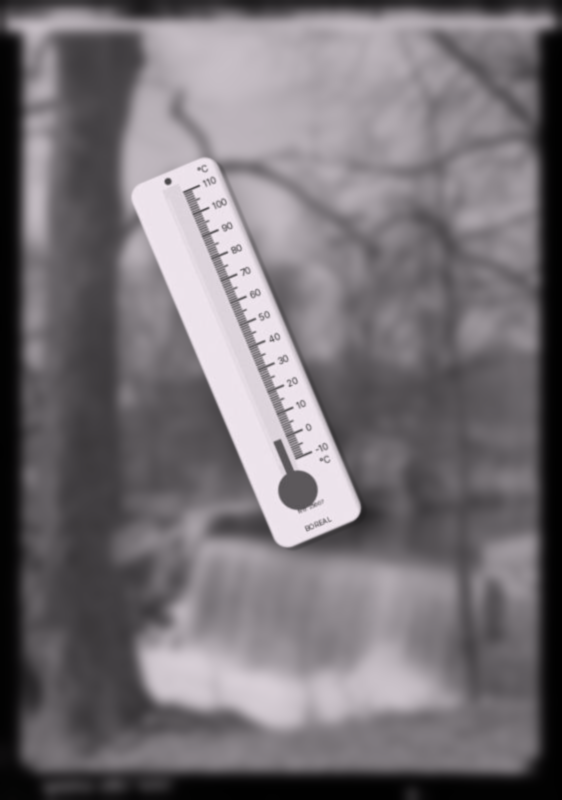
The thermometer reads 0 (°C)
